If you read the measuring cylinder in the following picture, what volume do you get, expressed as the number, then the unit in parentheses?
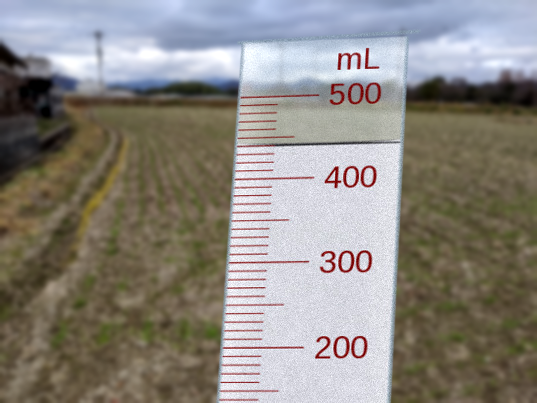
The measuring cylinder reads 440 (mL)
